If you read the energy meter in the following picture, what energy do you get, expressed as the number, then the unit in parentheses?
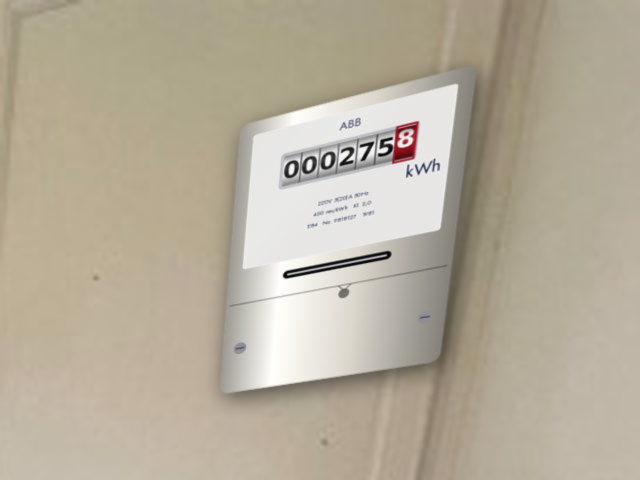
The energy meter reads 275.8 (kWh)
